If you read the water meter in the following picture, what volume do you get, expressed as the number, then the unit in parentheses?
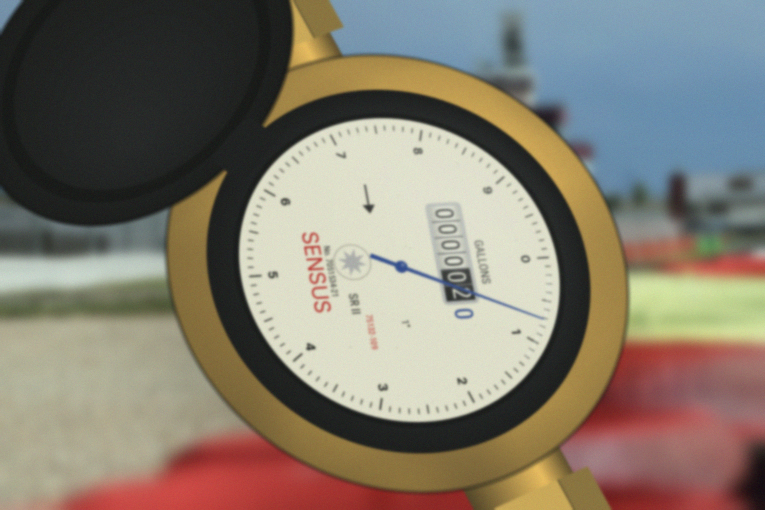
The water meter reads 20.7 (gal)
